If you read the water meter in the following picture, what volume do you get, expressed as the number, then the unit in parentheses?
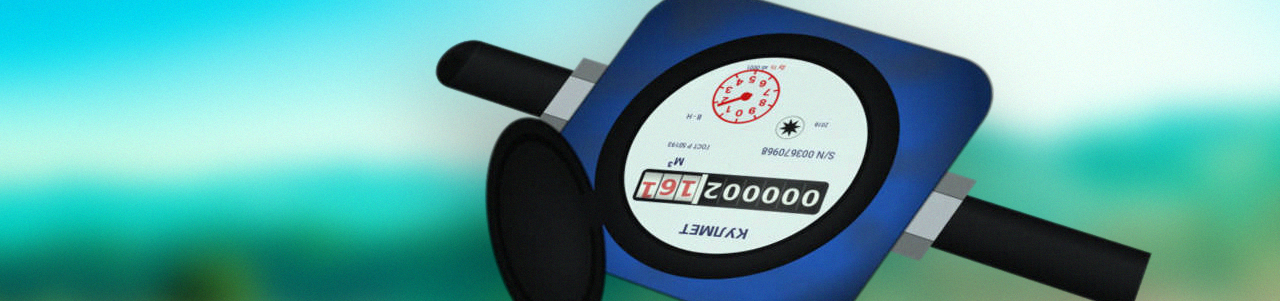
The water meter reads 2.1611 (m³)
